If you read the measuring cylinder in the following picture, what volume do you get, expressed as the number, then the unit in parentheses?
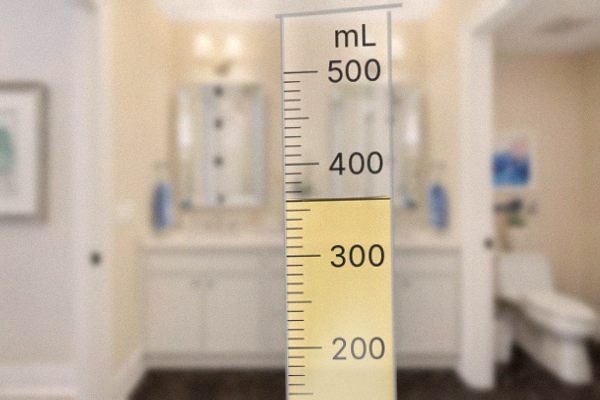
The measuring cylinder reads 360 (mL)
